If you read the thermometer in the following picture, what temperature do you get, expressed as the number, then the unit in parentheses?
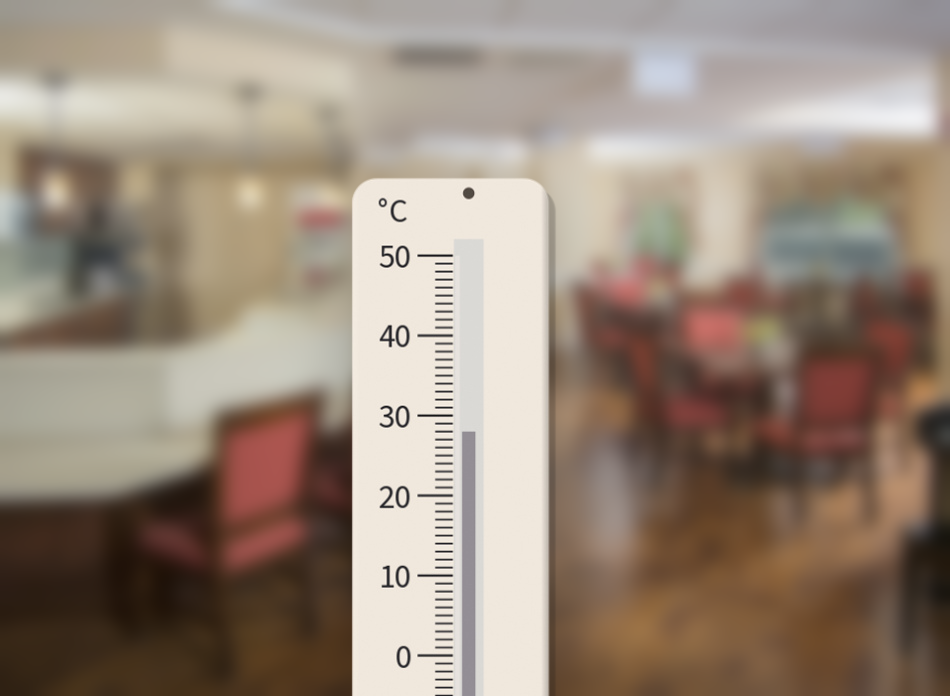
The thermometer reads 28 (°C)
